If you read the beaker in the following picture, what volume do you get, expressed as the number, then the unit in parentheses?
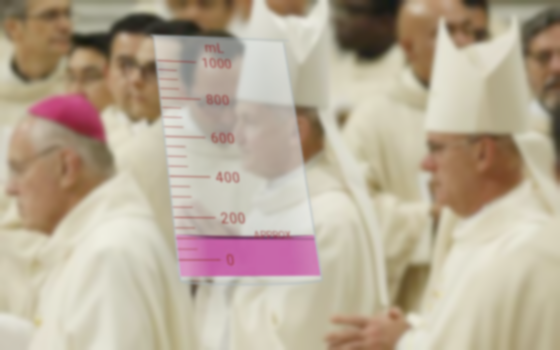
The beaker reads 100 (mL)
